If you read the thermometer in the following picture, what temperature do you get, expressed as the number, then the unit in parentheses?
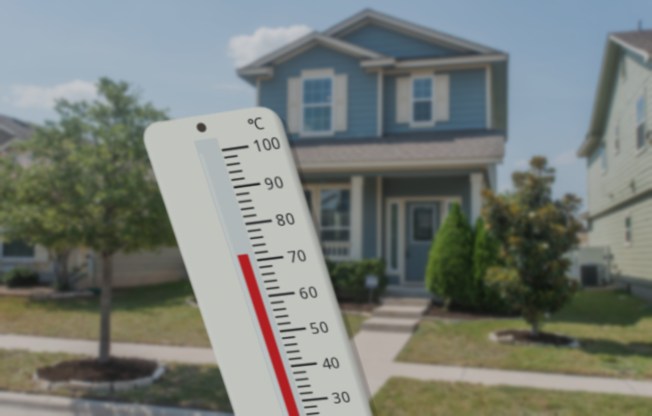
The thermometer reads 72 (°C)
